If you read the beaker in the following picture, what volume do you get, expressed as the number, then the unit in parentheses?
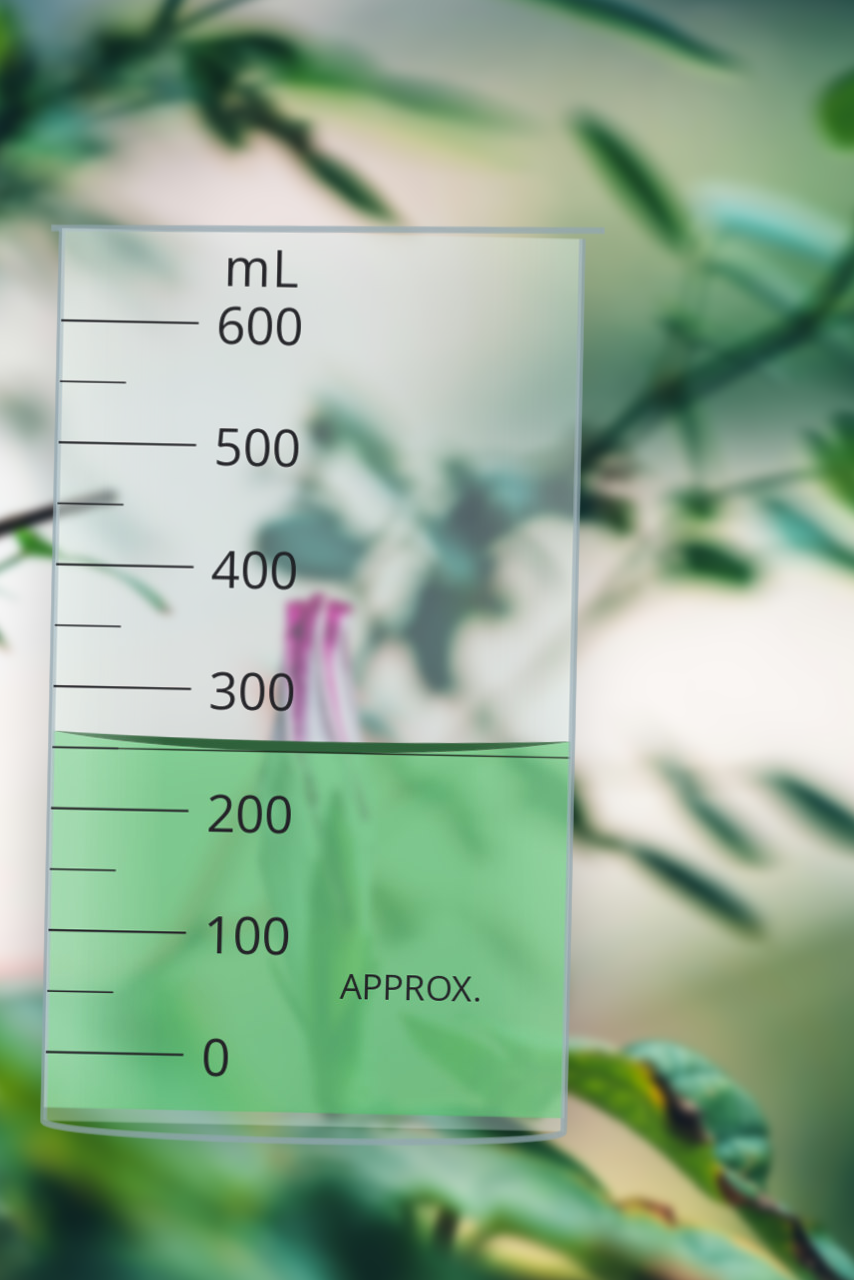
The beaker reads 250 (mL)
